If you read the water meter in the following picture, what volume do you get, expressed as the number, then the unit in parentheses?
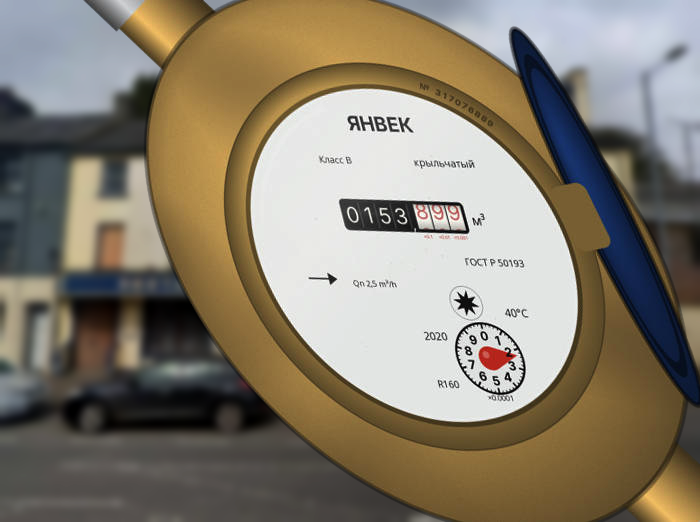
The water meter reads 153.8992 (m³)
